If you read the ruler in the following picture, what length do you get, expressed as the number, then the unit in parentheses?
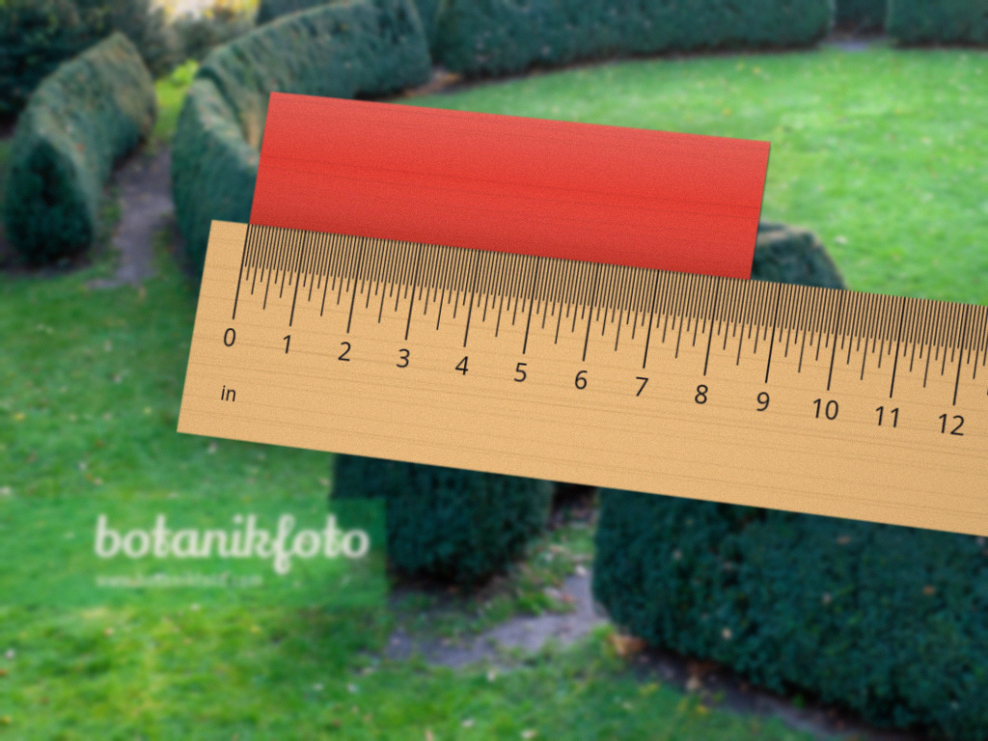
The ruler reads 8.5 (in)
